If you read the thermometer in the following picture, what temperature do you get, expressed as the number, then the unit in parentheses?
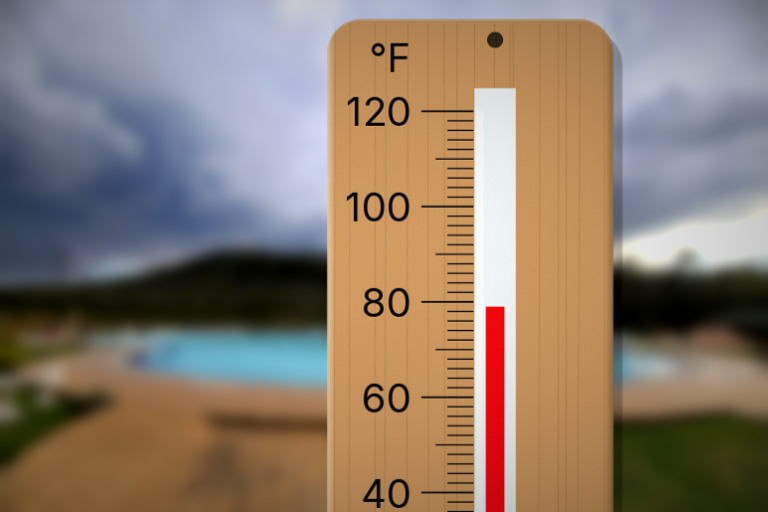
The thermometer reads 79 (°F)
